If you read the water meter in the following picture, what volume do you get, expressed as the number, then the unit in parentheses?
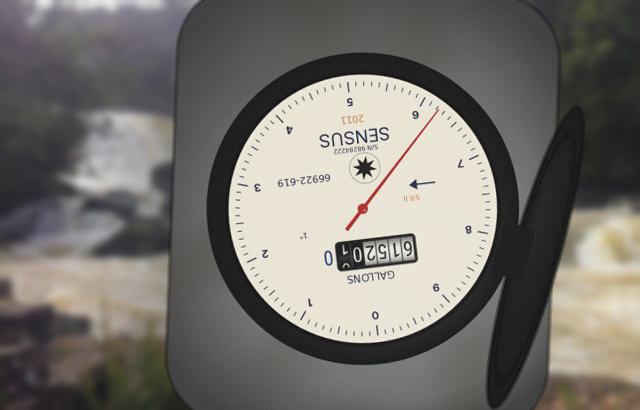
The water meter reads 6152006.2 (gal)
